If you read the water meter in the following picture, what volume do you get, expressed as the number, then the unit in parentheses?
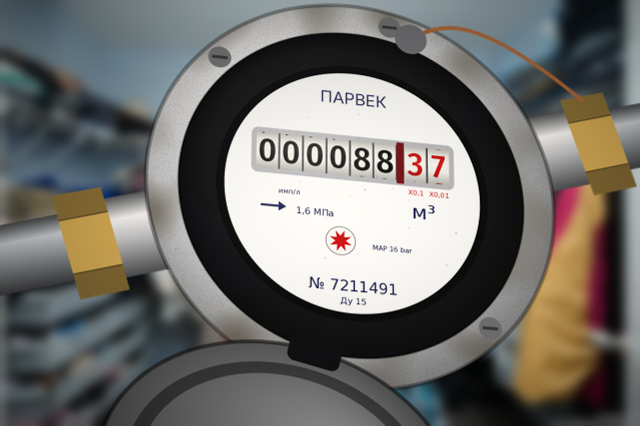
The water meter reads 88.37 (m³)
